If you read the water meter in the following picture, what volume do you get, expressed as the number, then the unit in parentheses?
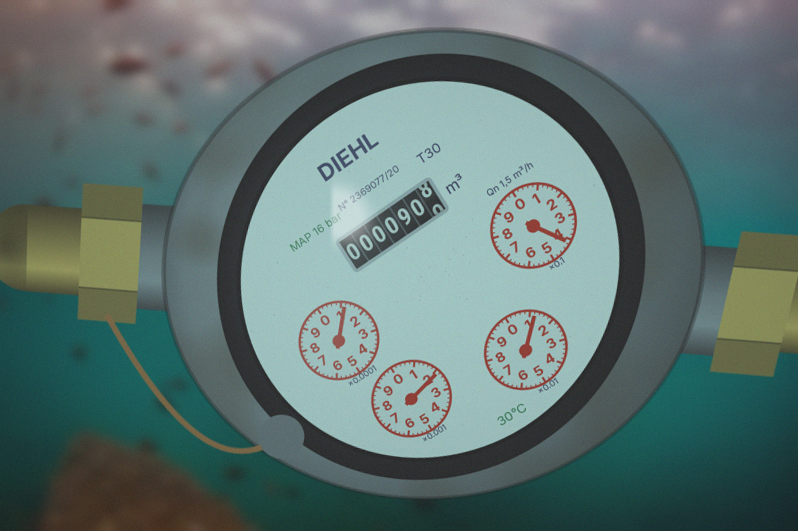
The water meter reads 908.4121 (m³)
